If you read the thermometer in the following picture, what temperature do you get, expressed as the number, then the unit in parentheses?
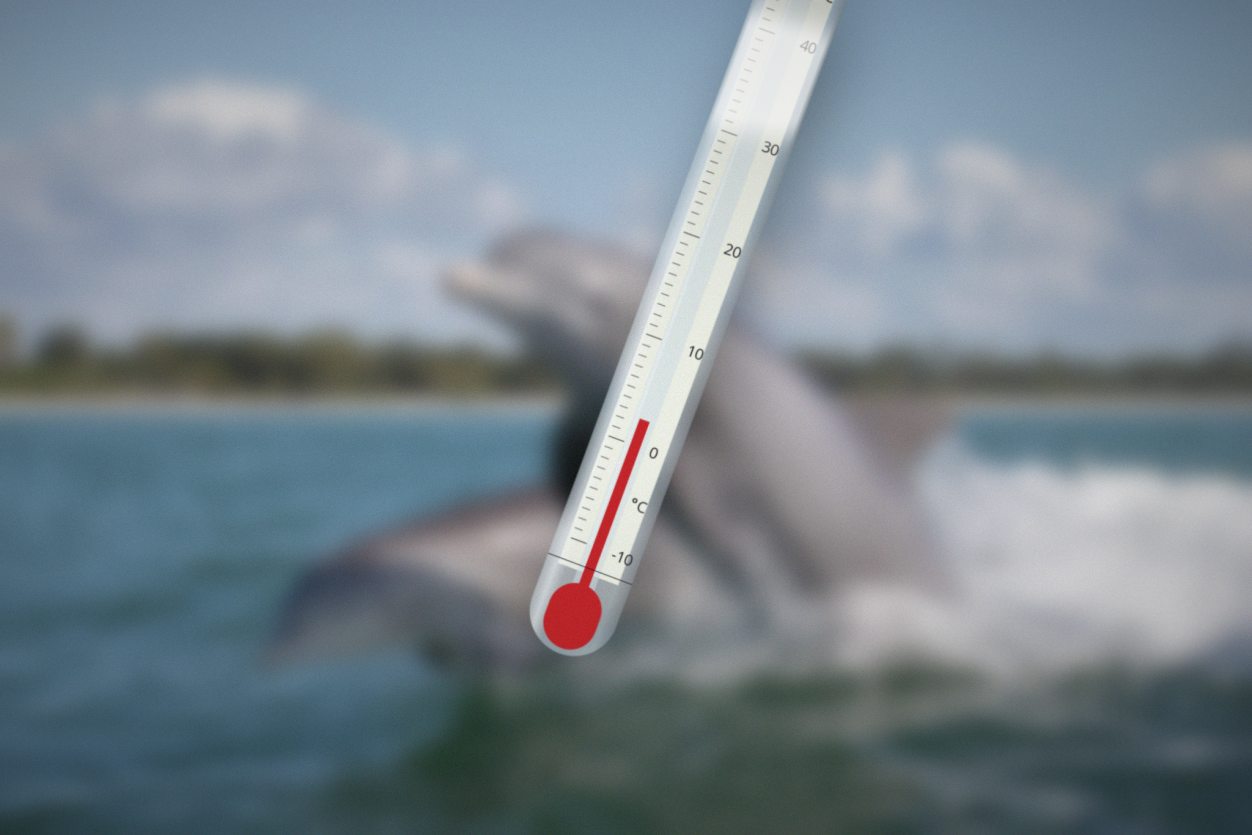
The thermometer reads 2.5 (°C)
